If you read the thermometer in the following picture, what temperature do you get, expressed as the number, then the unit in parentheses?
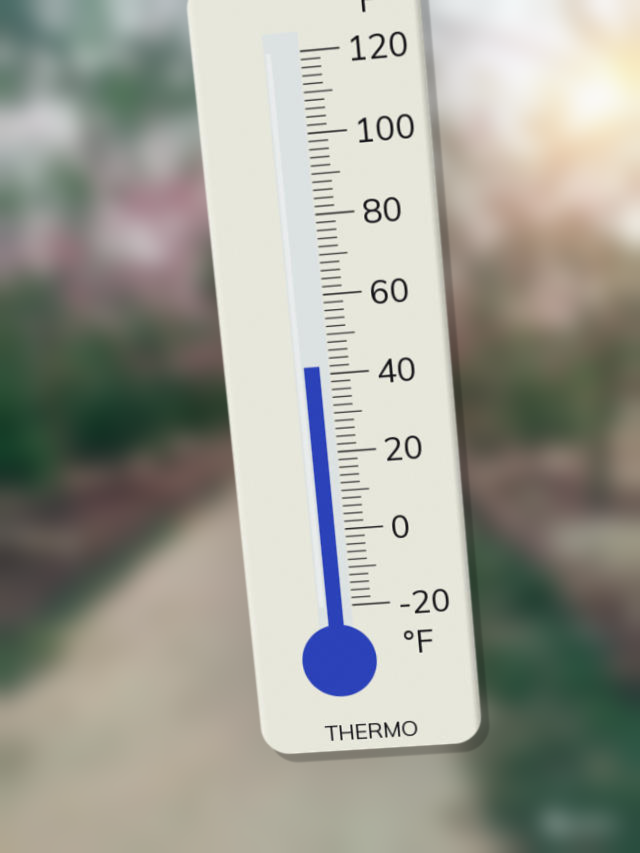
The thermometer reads 42 (°F)
